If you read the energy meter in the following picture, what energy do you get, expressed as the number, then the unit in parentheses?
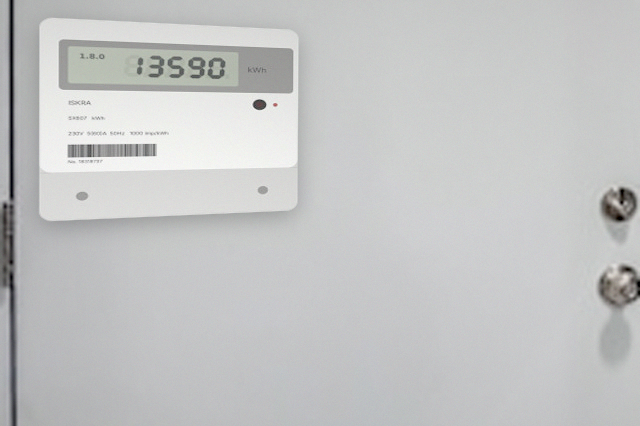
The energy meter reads 13590 (kWh)
